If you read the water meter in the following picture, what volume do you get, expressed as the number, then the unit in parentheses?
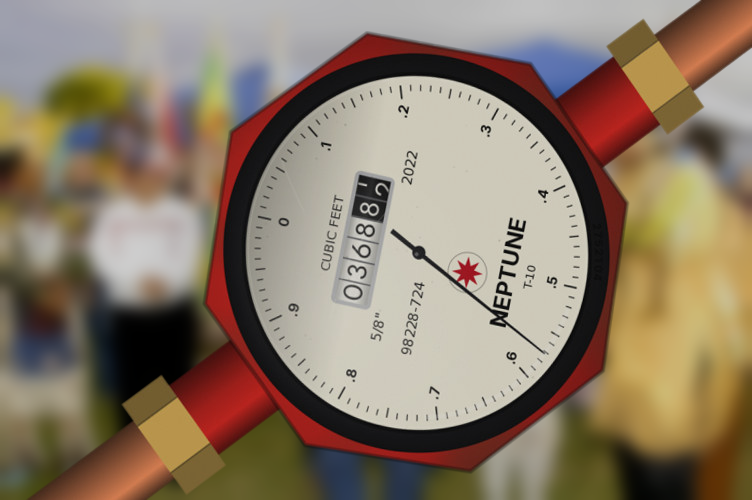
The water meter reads 36881.57 (ft³)
